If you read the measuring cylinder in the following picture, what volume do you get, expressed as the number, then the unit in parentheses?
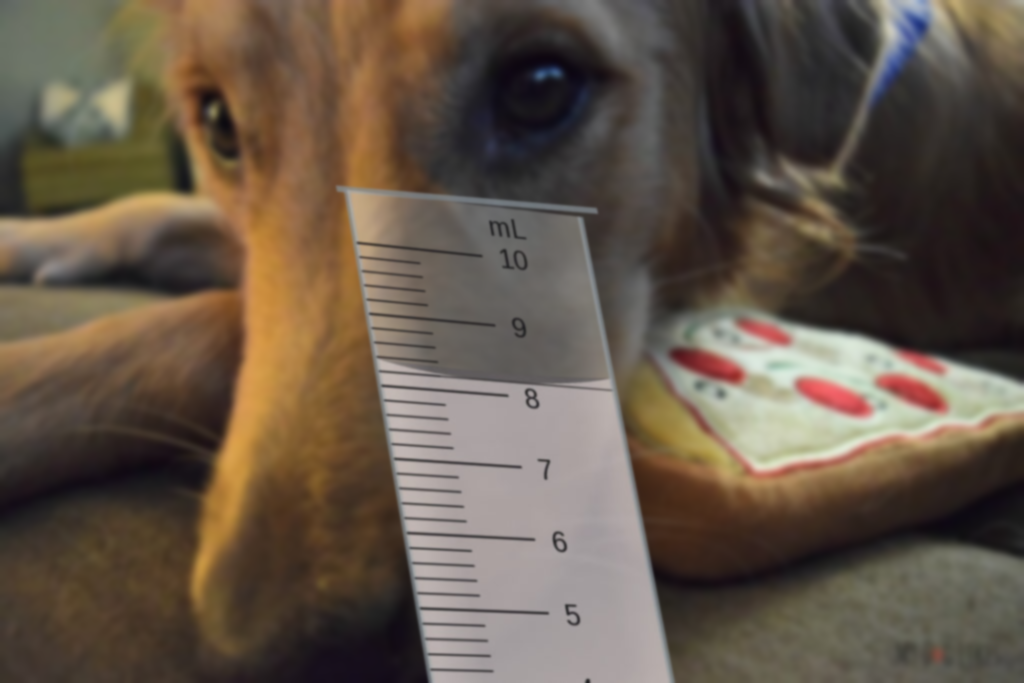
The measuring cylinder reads 8.2 (mL)
